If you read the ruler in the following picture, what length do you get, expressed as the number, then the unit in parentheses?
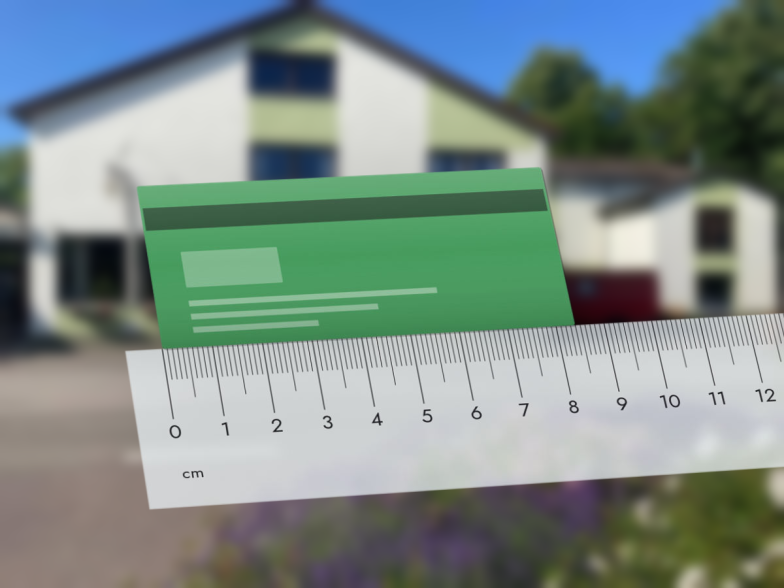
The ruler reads 8.4 (cm)
